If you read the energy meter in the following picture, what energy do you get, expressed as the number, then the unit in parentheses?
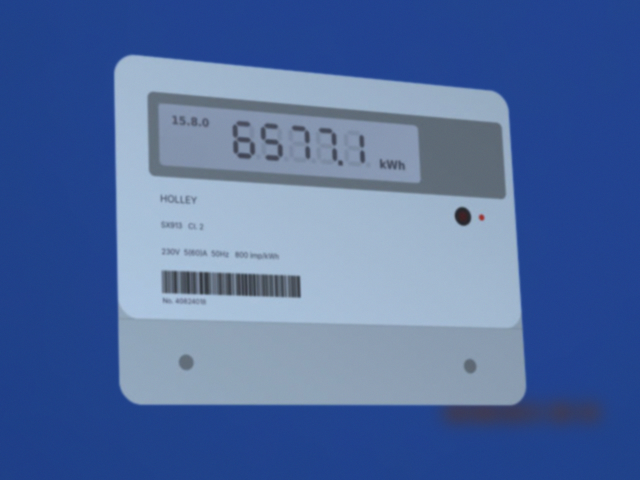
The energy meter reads 6577.1 (kWh)
